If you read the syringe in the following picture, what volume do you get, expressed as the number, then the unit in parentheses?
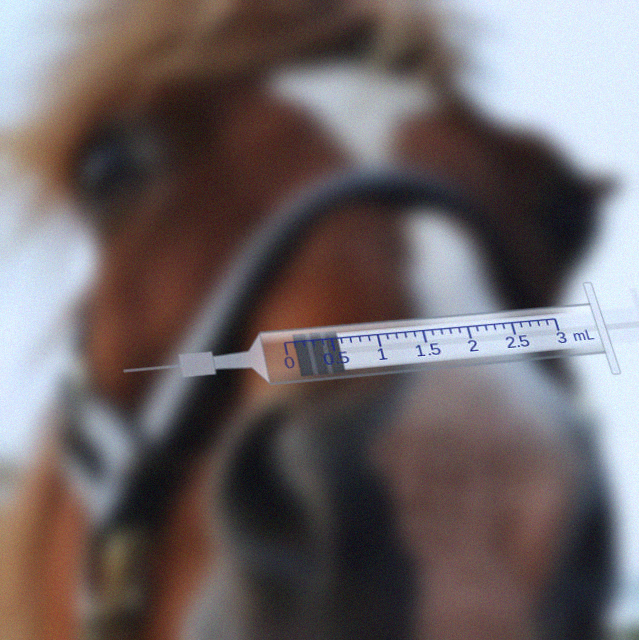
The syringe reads 0.1 (mL)
